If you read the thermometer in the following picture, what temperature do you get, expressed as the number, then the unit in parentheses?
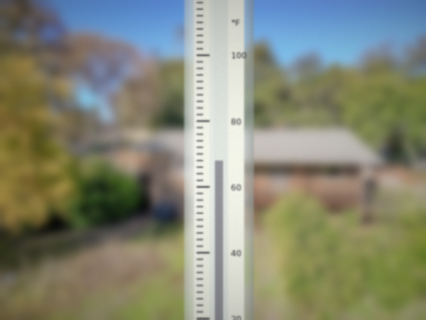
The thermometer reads 68 (°F)
